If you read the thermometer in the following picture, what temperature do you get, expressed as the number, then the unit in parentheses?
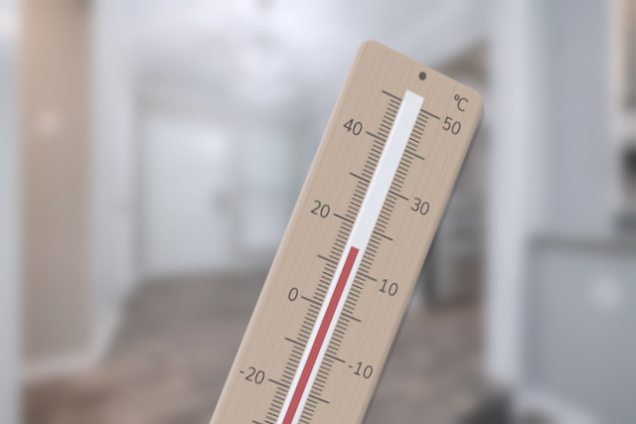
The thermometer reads 15 (°C)
